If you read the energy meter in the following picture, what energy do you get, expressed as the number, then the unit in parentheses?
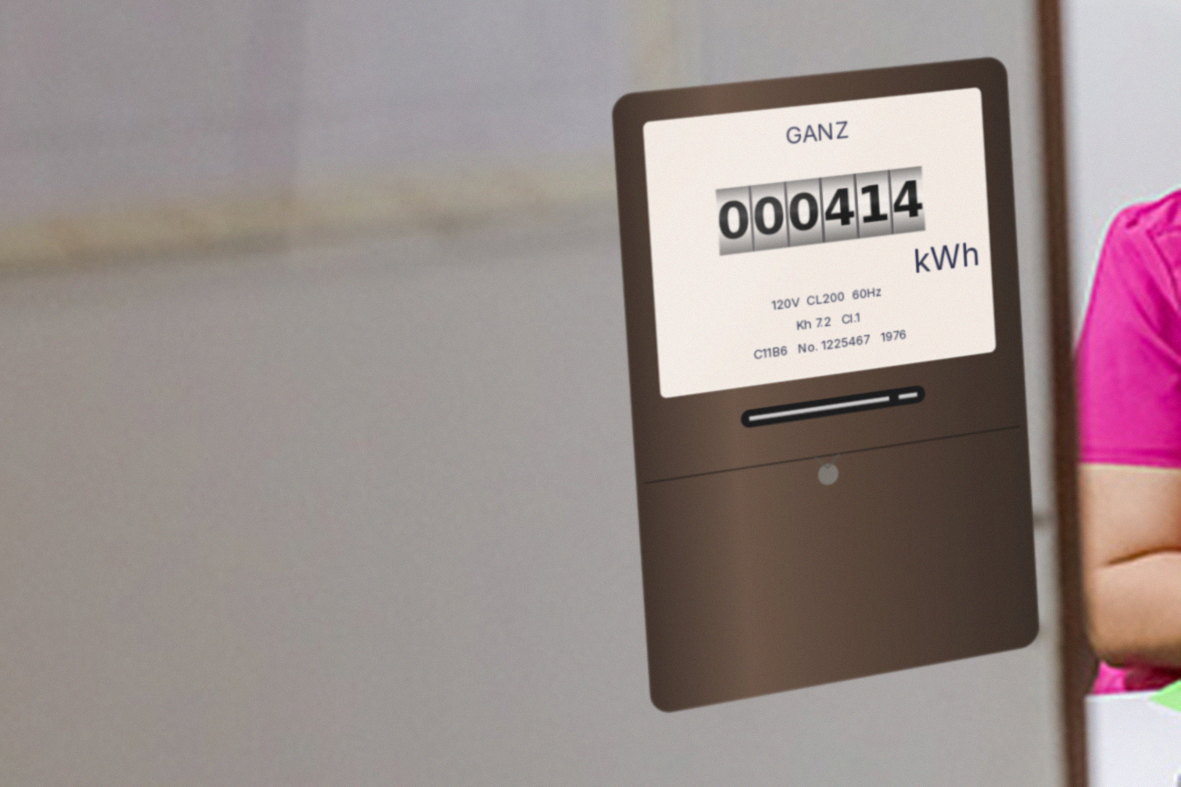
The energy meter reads 414 (kWh)
